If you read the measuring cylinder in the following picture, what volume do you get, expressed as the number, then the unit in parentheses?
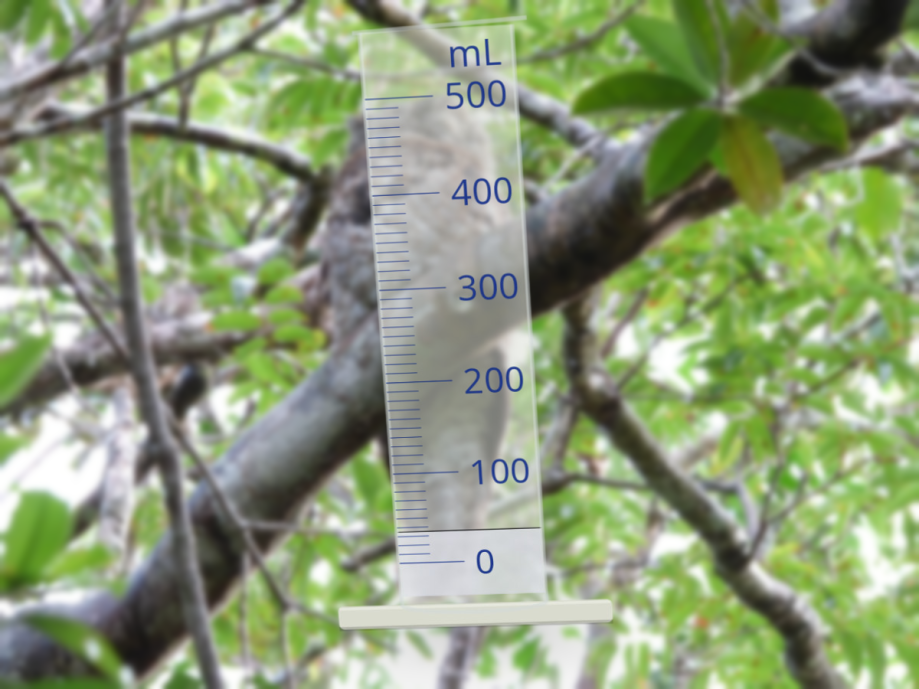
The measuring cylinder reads 35 (mL)
